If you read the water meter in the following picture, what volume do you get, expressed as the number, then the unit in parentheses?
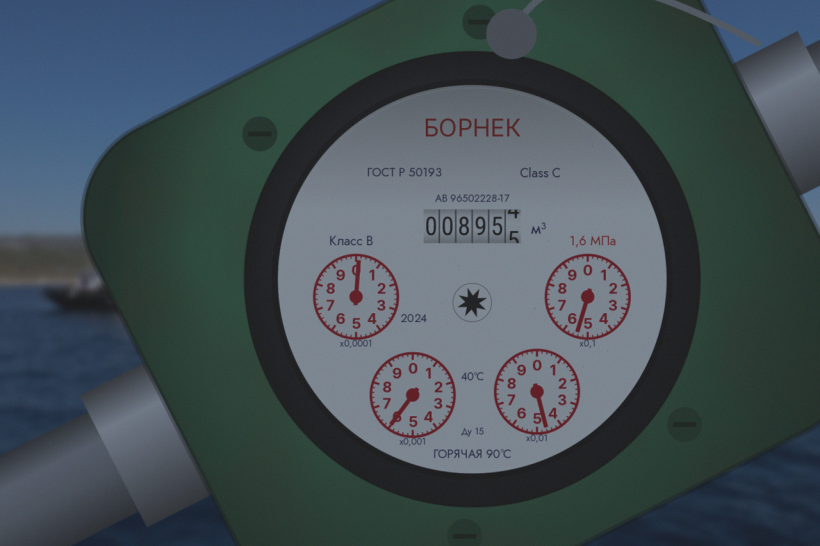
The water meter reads 8954.5460 (m³)
